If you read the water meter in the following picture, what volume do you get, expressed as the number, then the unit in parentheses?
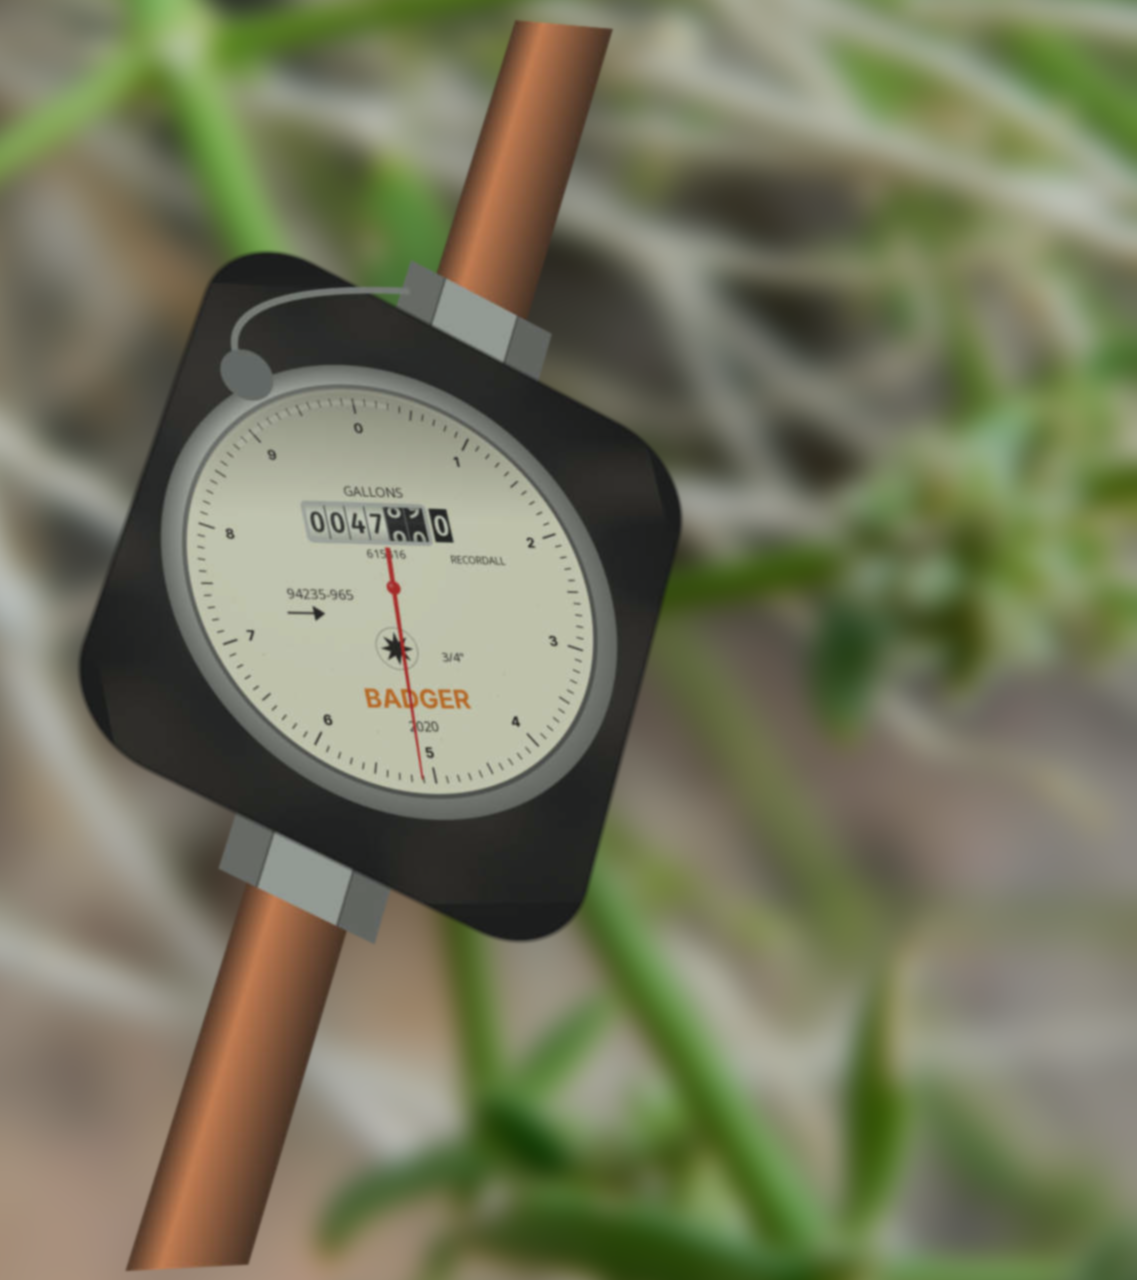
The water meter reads 47895.1 (gal)
